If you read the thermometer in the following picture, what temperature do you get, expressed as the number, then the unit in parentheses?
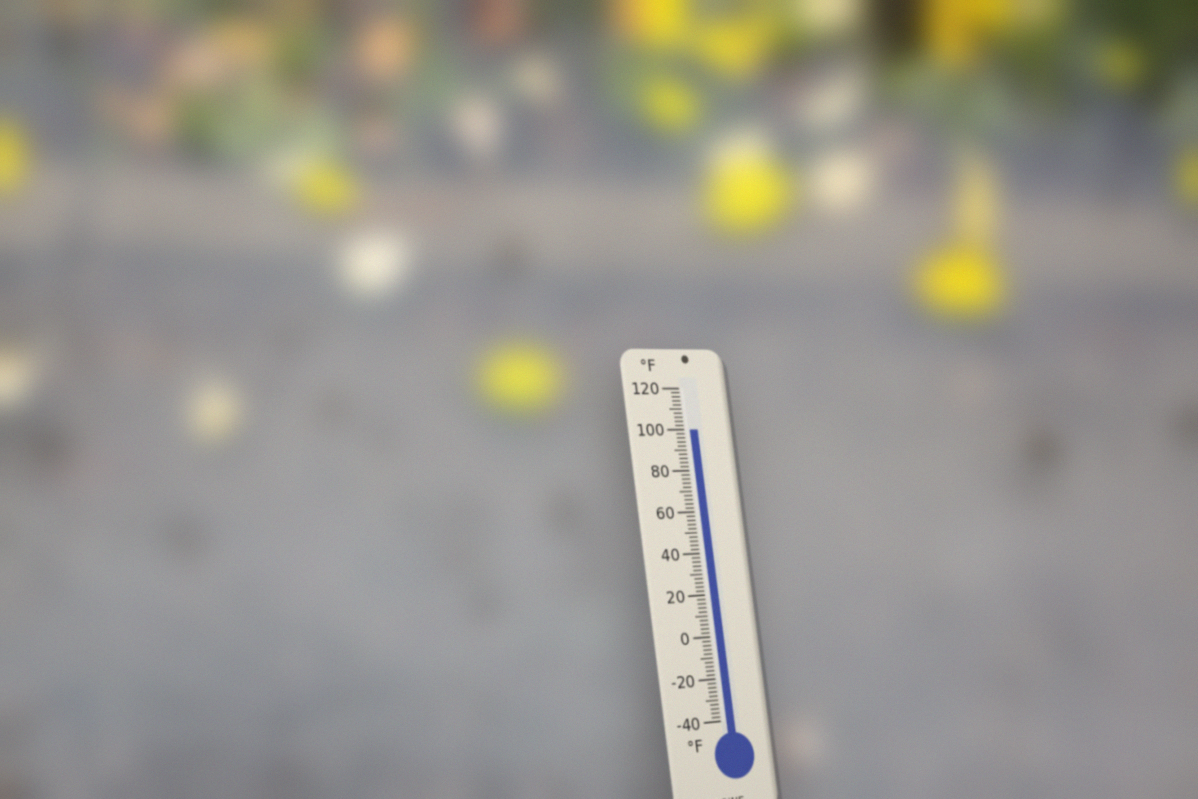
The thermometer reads 100 (°F)
